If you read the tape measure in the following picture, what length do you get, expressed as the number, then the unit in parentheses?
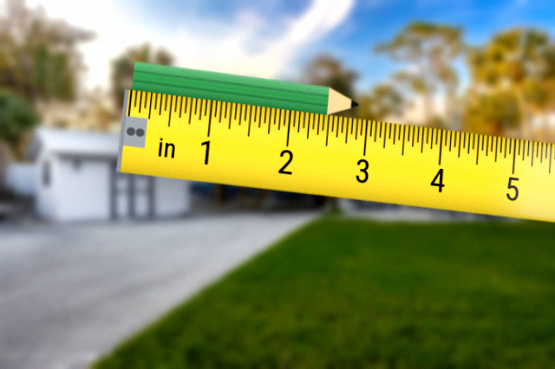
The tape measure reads 2.875 (in)
